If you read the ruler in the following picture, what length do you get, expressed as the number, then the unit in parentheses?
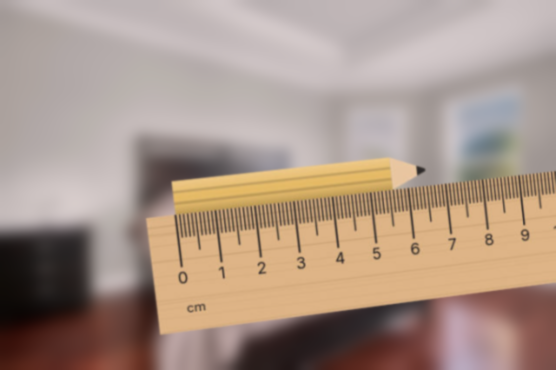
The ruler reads 6.5 (cm)
